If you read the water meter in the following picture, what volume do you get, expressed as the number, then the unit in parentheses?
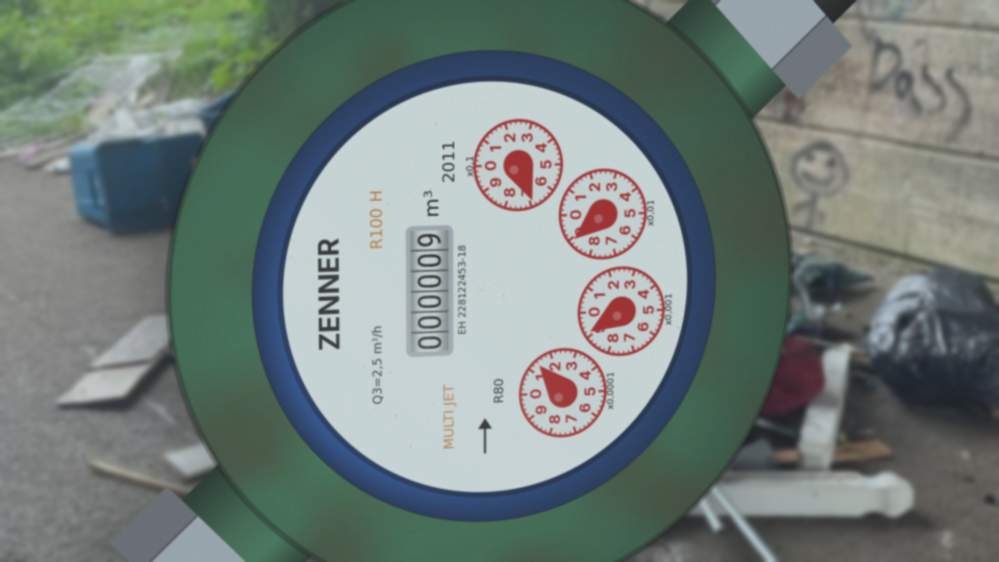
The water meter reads 9.6891 (m³)
